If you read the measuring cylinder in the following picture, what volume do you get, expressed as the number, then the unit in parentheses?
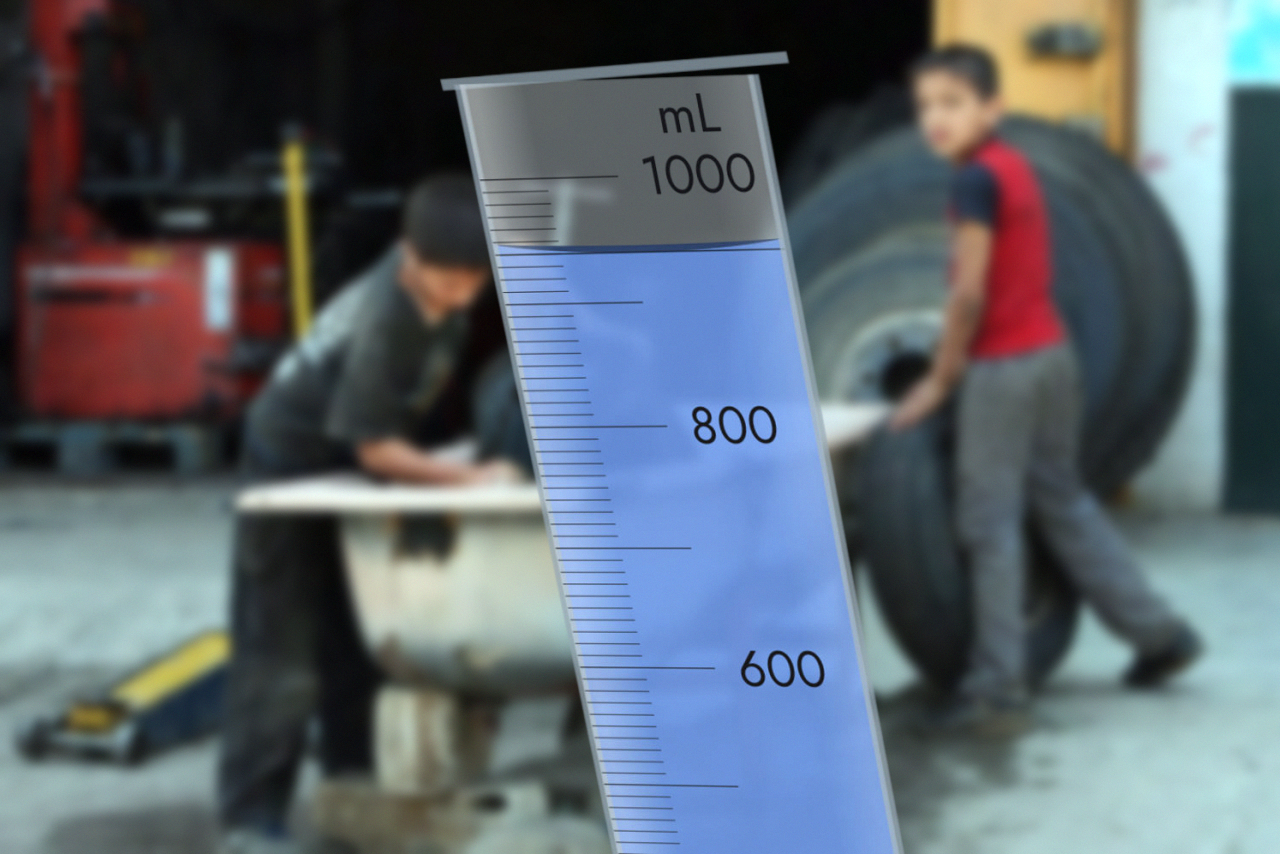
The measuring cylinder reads 940 (mL)
